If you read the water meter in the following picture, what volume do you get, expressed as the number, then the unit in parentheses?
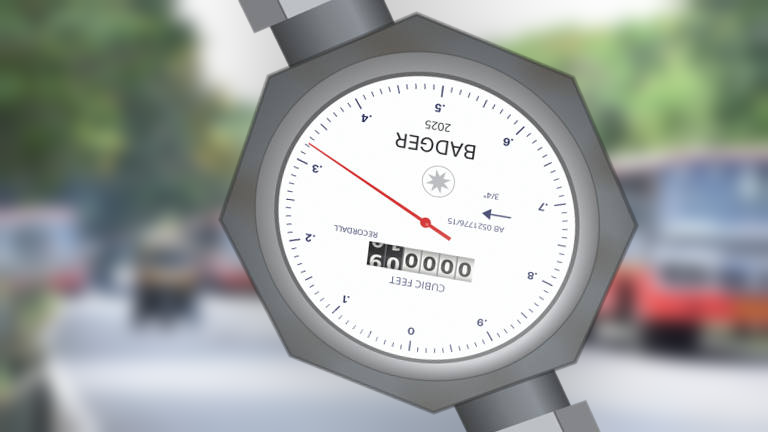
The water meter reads 9.32 (ft³)
